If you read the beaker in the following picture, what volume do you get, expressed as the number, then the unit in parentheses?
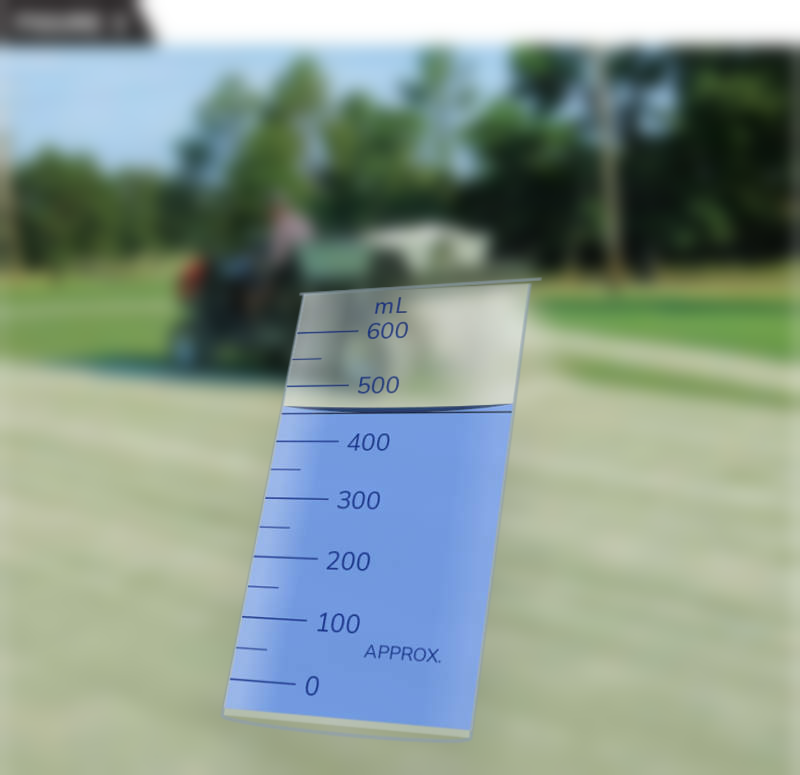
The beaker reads 450 (mL)
